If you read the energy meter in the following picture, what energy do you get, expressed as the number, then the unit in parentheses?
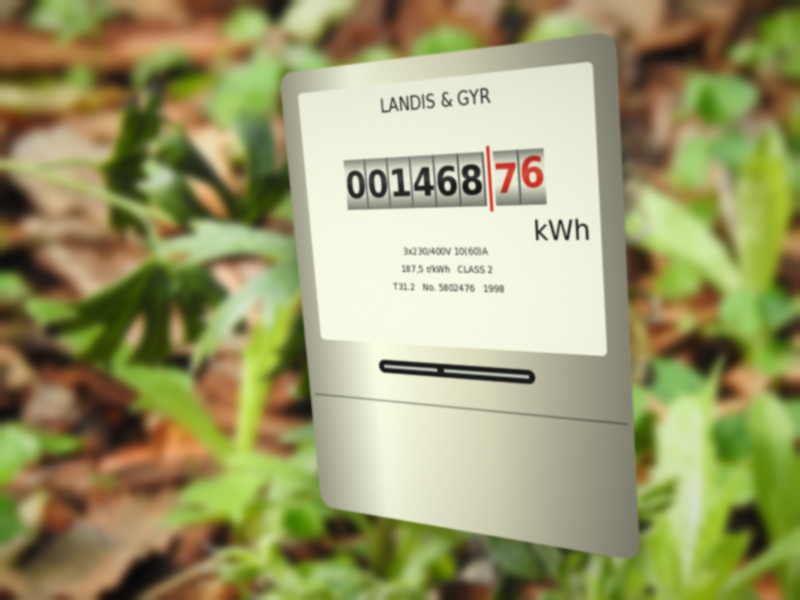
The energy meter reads 1468.76 (kWh)
